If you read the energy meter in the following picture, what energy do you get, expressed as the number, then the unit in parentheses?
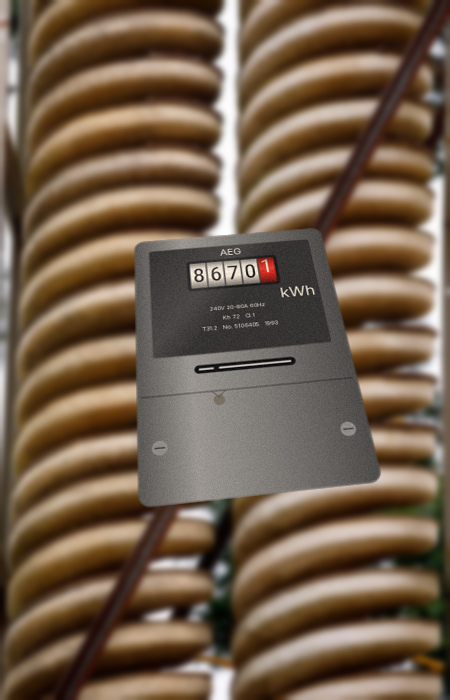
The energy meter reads 8670.1 (kWh)
